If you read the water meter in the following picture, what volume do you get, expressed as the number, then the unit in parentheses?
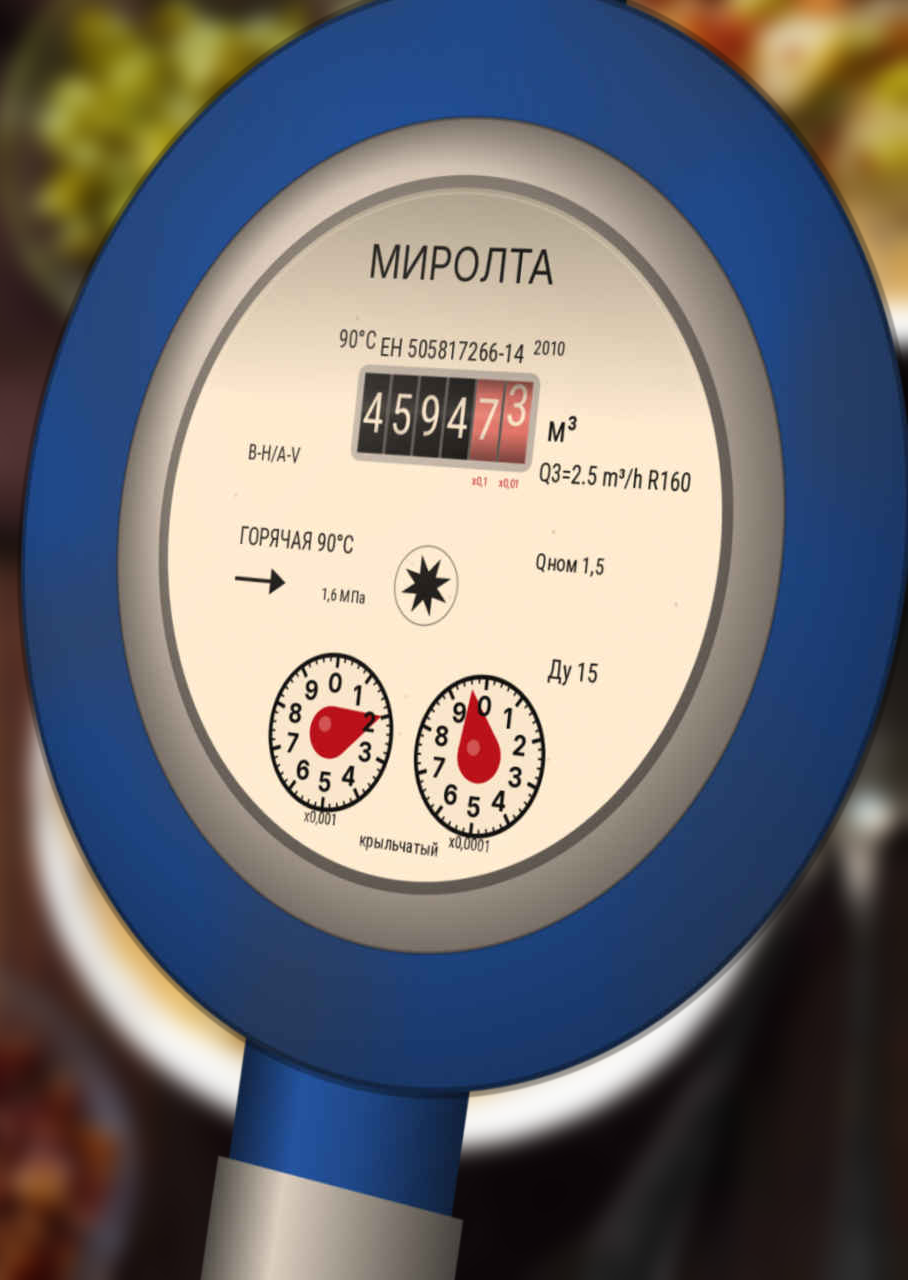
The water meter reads 4594.7319 (m³)
